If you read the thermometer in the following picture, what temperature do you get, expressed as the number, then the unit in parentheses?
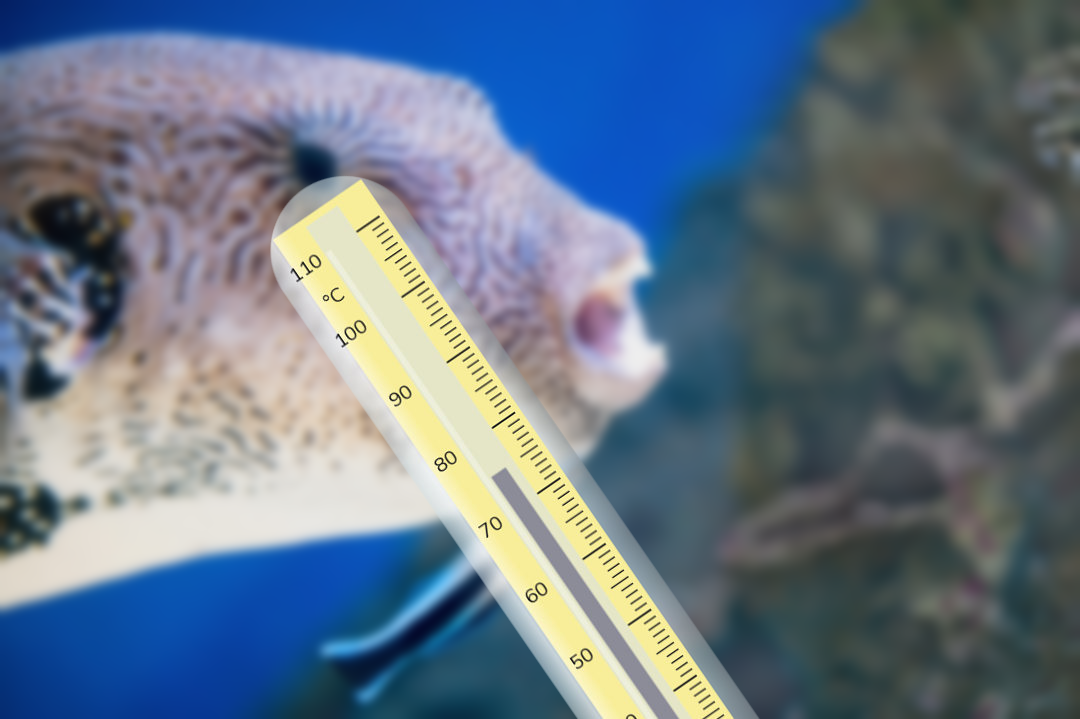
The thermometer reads 75 (°C)
